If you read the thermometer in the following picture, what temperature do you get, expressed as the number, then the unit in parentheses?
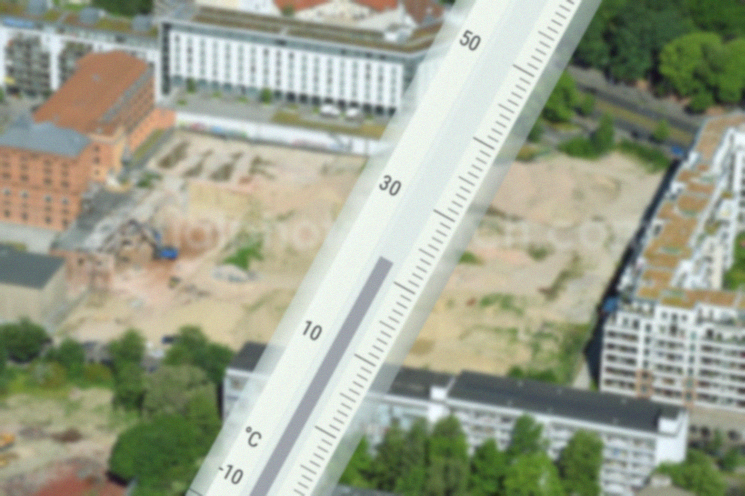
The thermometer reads 22 (°C)
